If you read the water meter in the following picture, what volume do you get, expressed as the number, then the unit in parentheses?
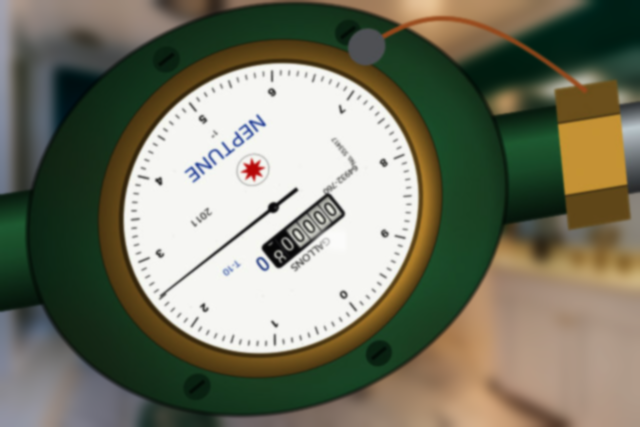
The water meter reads 82.5 (gal)
